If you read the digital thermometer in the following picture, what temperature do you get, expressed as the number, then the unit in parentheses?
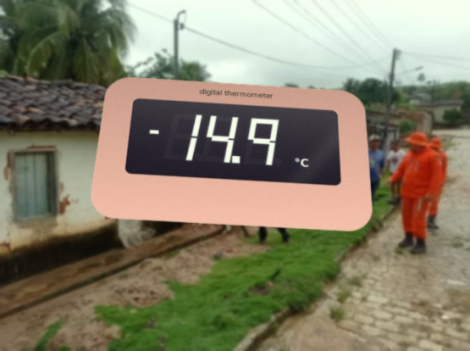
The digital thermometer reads -14.9 (°C)
